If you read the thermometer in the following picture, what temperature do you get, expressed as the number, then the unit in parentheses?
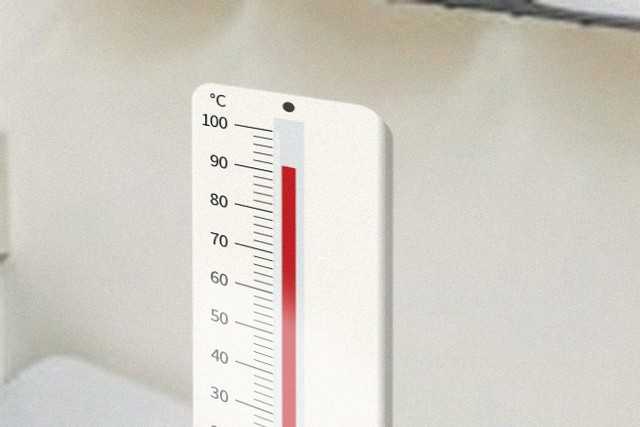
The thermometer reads 92 (°C)
